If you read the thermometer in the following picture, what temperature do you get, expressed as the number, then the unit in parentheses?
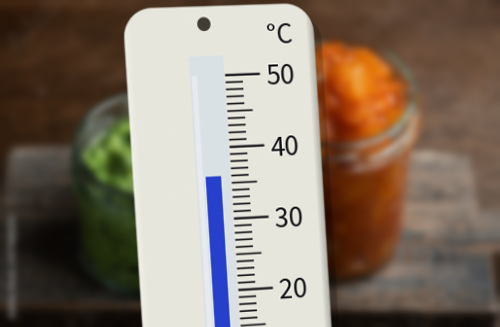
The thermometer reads 36 (°C)
